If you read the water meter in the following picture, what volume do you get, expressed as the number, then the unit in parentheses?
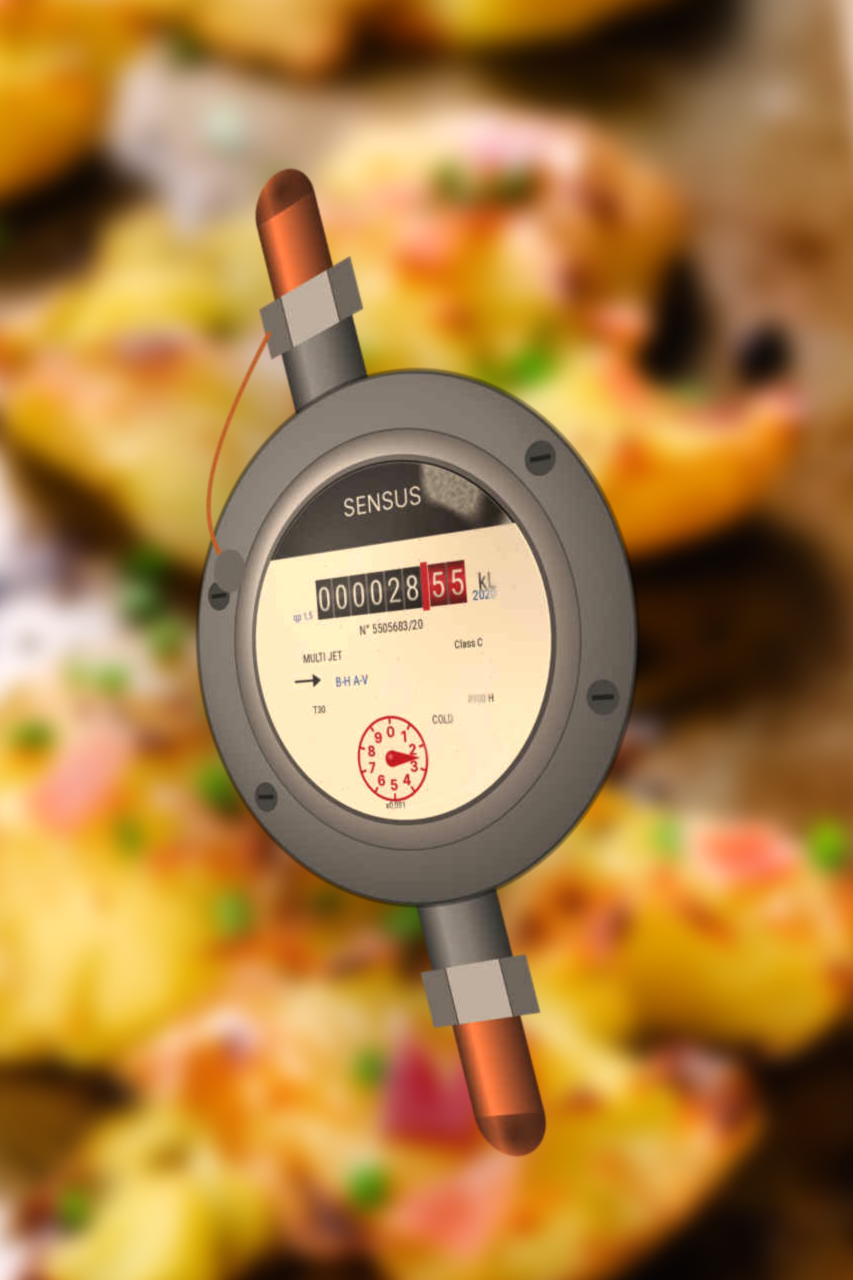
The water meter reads 28.552 (kL)
